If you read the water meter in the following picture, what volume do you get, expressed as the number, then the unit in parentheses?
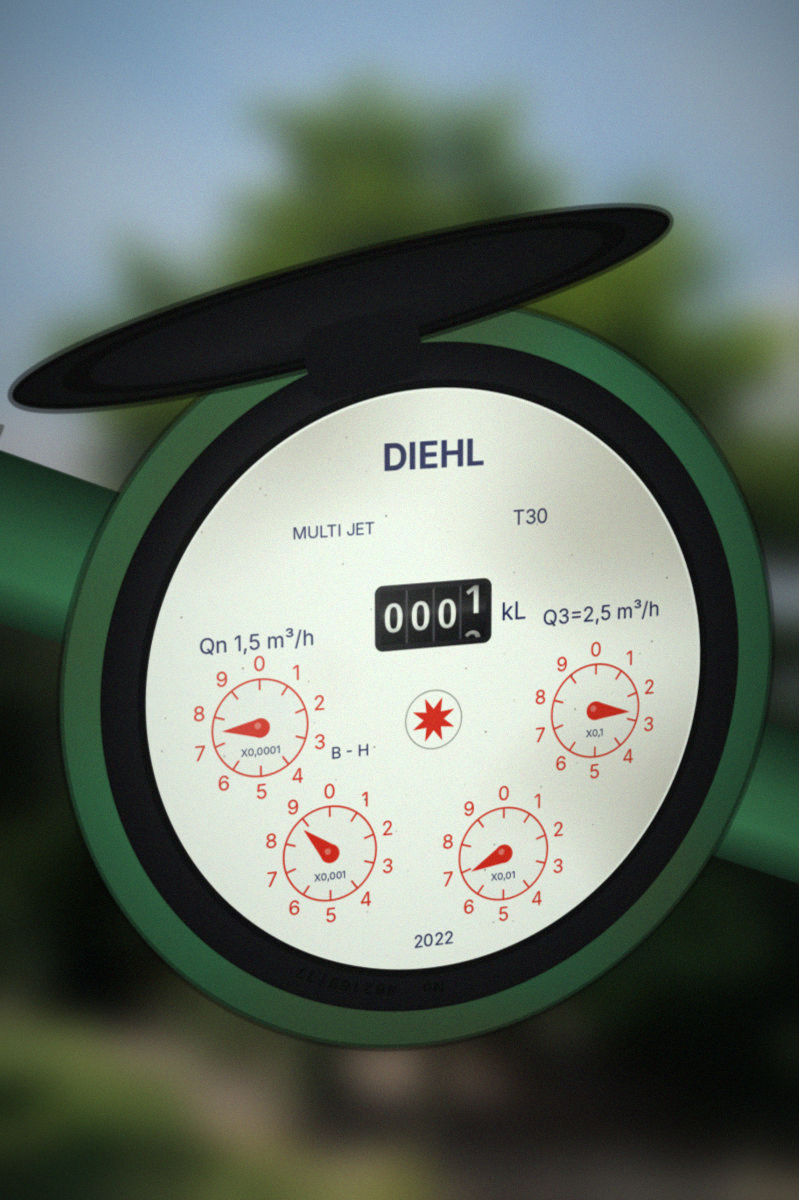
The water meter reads 1.2687 (kL)
